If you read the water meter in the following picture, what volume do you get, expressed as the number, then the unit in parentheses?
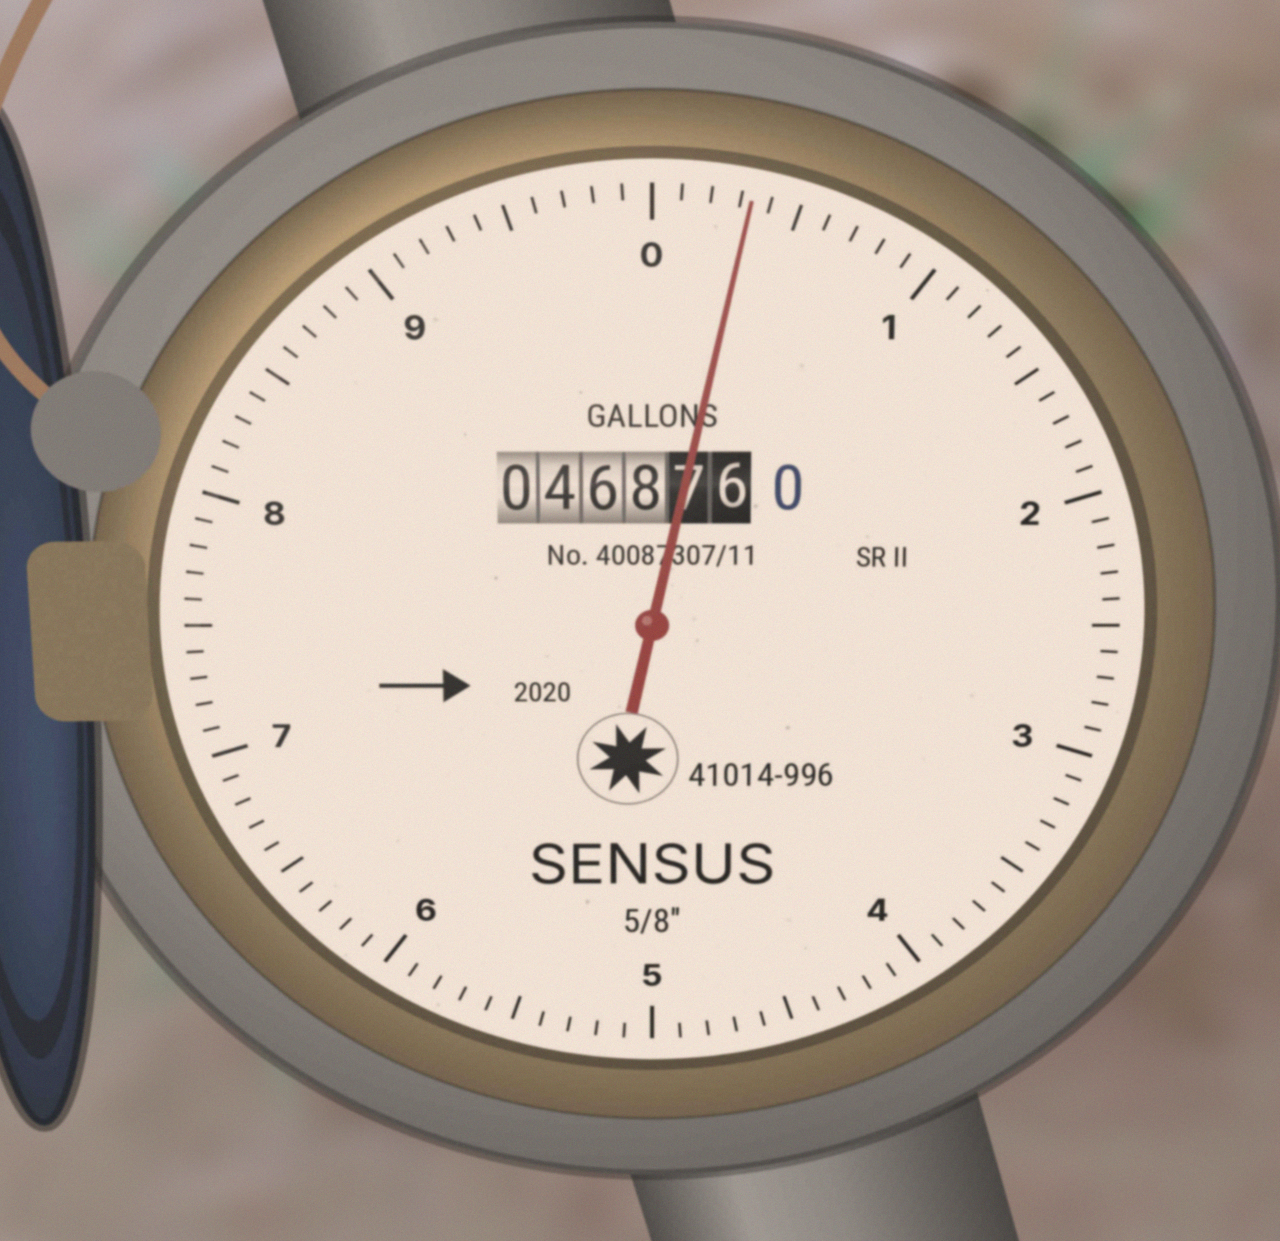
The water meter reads 468760.3 (gal)
